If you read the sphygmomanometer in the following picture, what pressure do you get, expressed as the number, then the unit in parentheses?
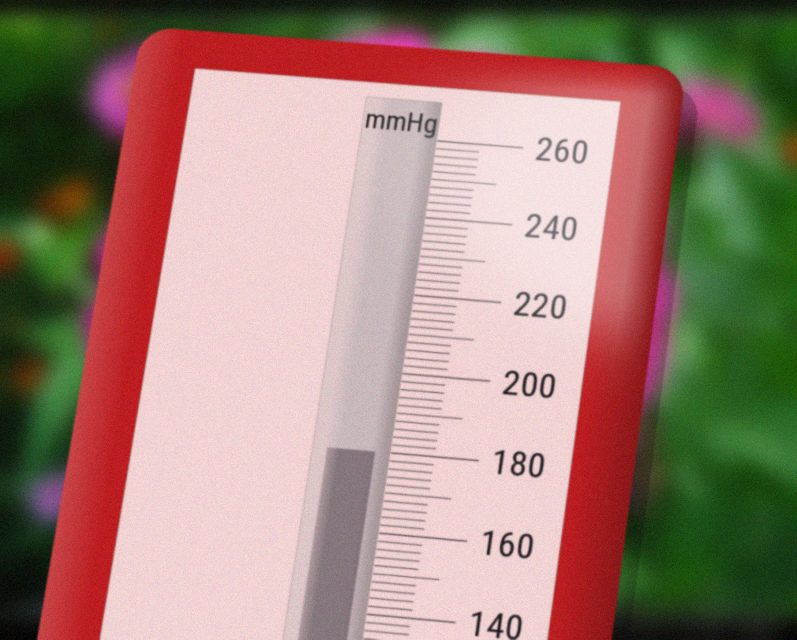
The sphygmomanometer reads 180 (mmHg)
